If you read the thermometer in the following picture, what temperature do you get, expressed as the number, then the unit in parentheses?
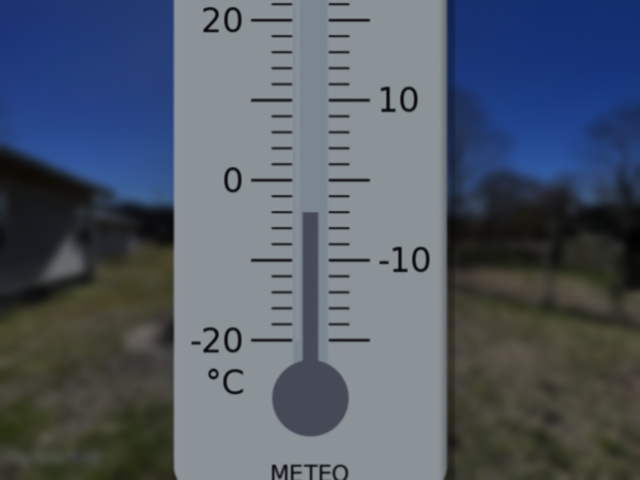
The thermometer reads -4 (°C)
